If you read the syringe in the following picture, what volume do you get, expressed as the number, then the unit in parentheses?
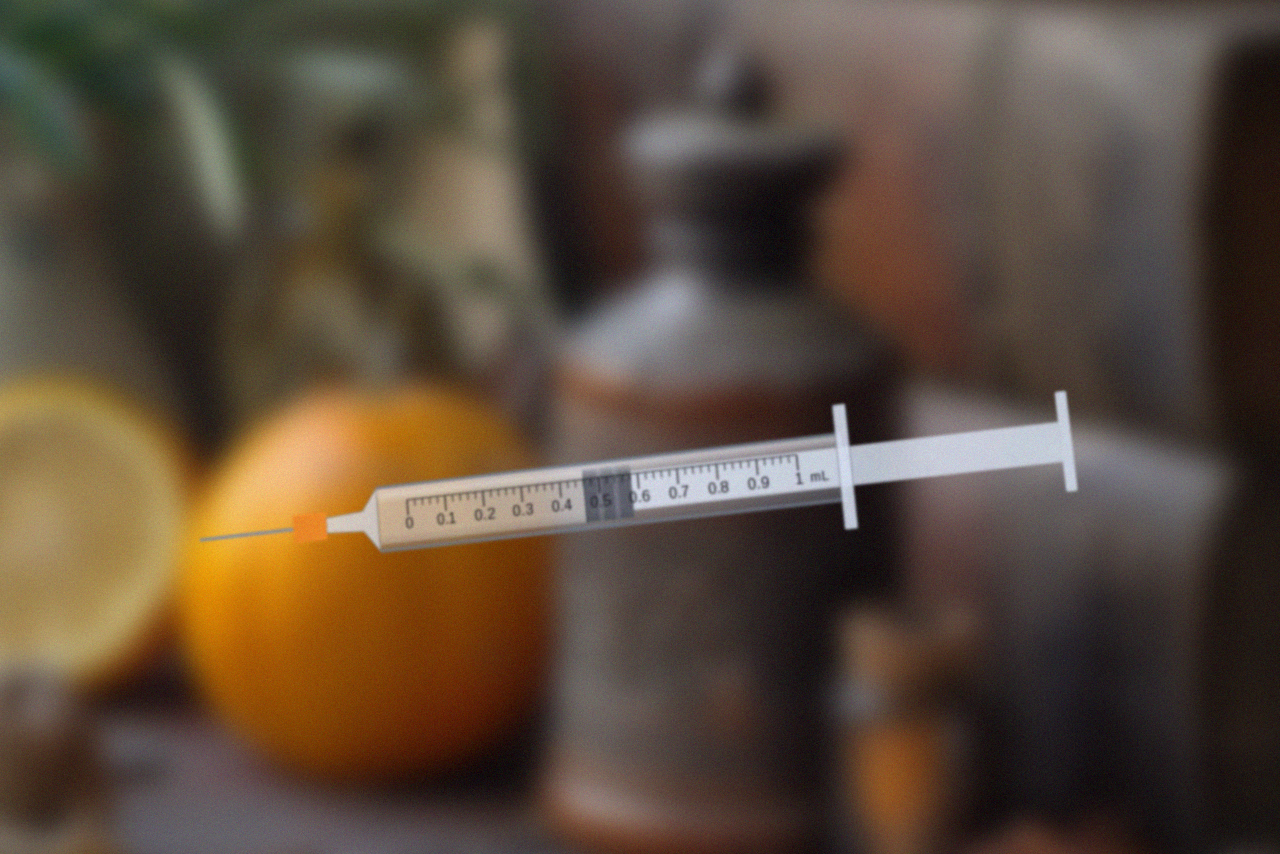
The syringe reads 0.46 (mL)
